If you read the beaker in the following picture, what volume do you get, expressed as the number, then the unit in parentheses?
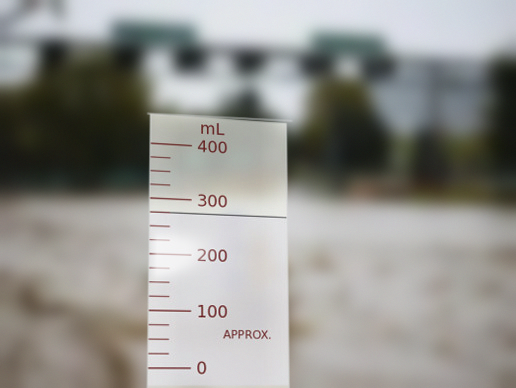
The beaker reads 275 (mL)
